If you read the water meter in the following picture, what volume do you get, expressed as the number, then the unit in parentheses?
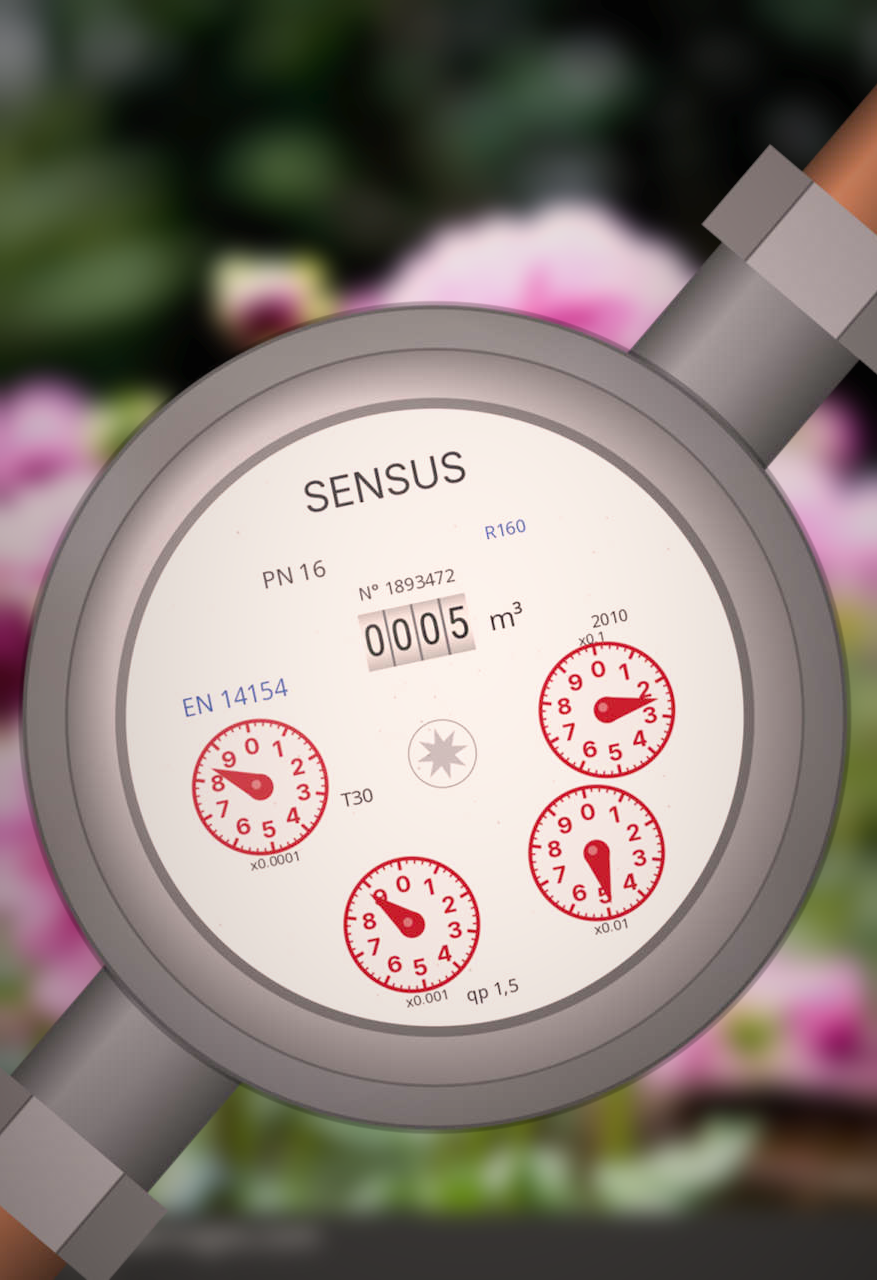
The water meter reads 5.2488 (m³)
